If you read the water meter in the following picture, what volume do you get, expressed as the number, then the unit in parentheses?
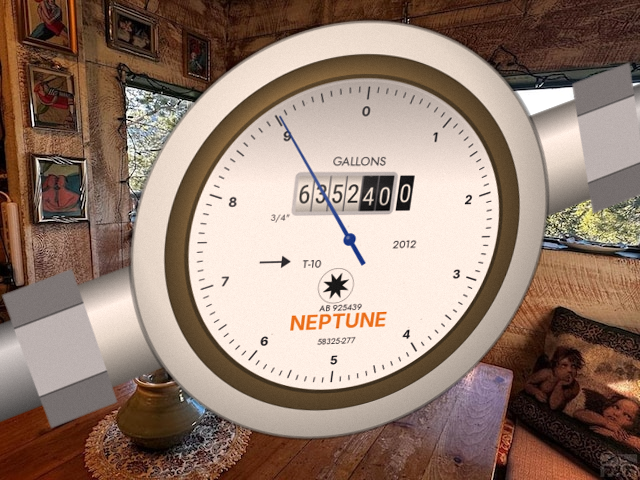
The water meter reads 6352399.0 (gal)
